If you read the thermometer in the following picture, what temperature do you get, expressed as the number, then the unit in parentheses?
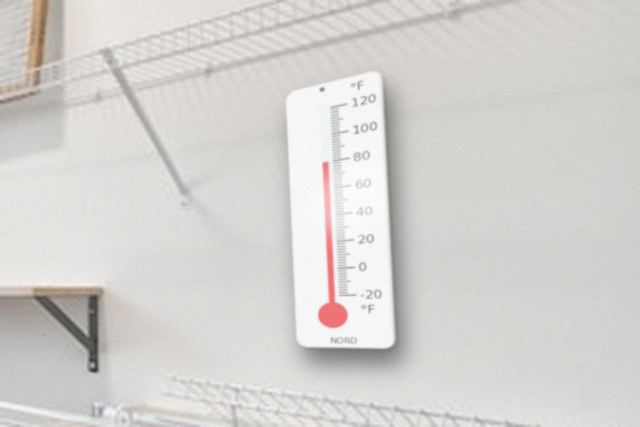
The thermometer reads 80 (°F)
